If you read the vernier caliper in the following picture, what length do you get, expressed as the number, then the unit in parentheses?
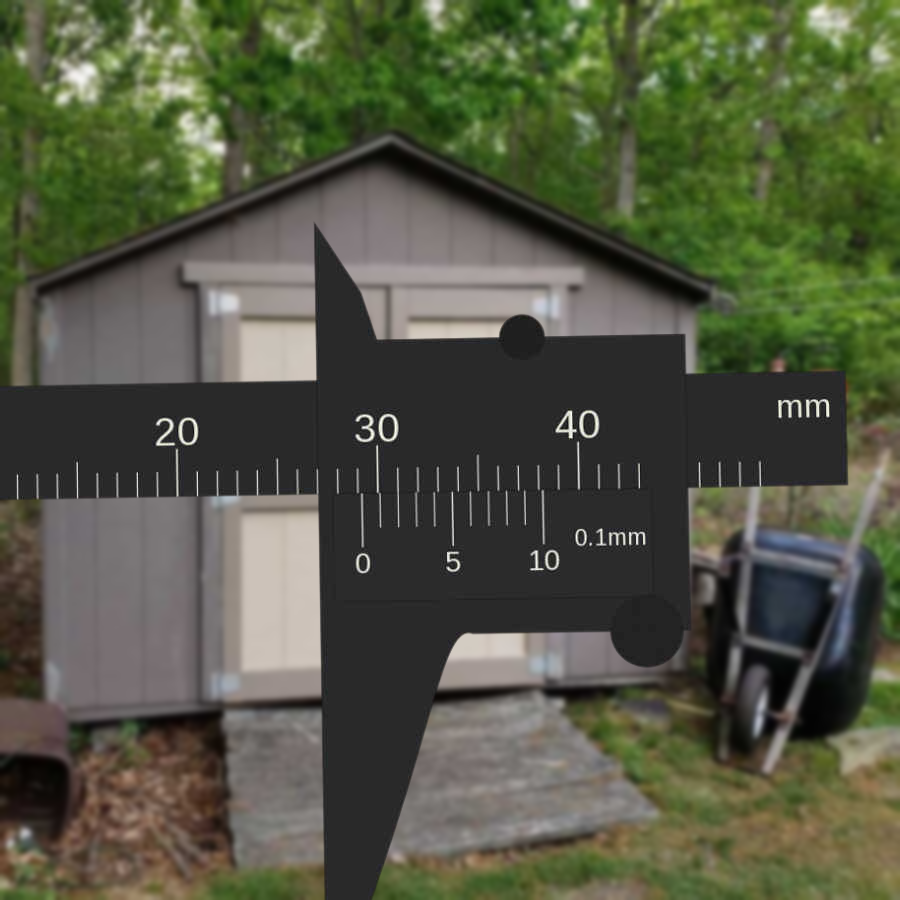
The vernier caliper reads 29.2 (mm)
